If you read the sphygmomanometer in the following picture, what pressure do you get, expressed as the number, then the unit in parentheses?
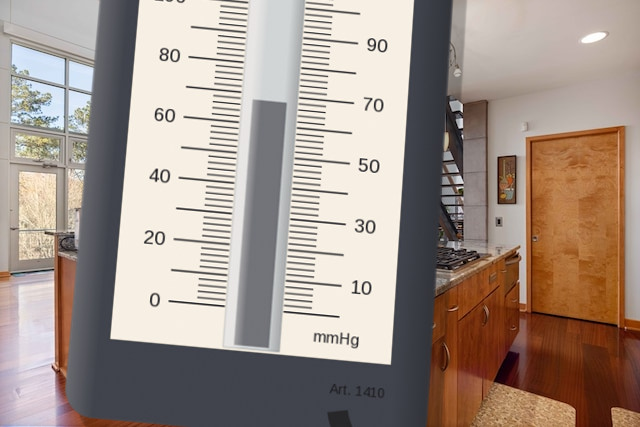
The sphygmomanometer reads 68 (mmHg)
